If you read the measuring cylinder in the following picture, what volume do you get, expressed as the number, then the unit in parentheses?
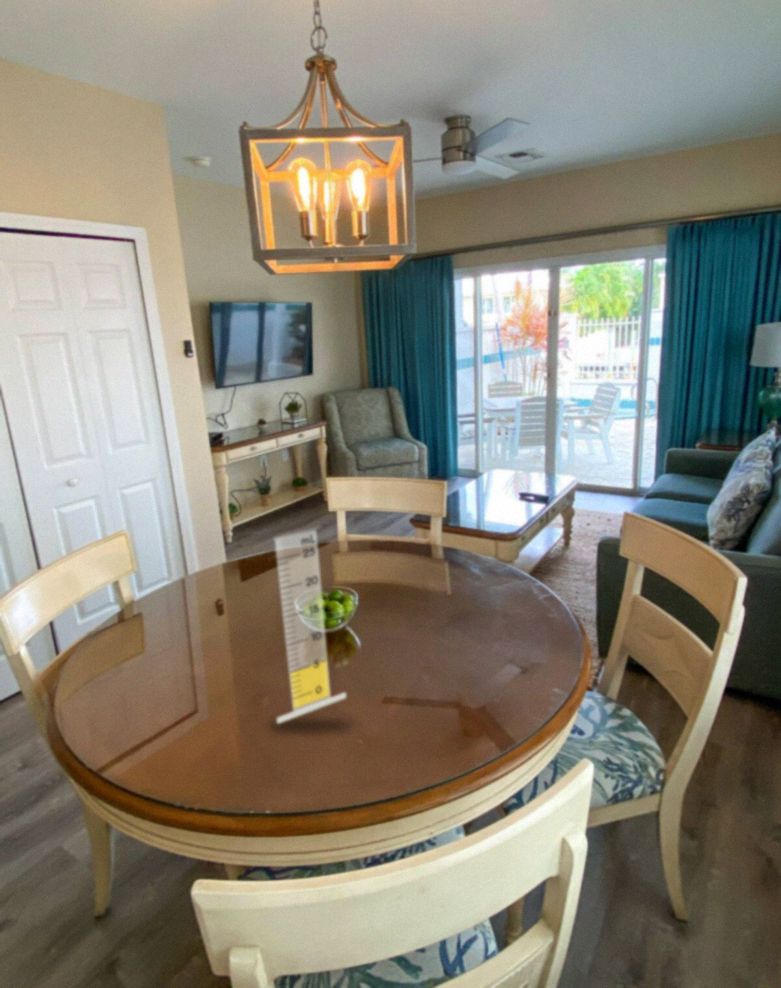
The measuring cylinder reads 5 (mL)
